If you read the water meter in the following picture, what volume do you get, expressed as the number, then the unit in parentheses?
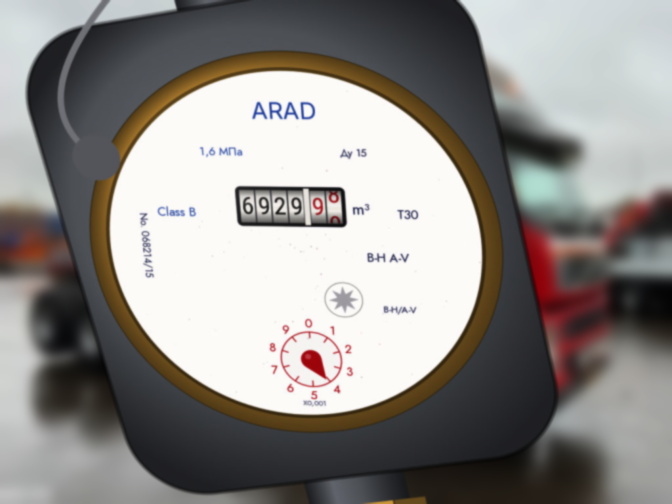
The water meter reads 6929.984 (m³)
